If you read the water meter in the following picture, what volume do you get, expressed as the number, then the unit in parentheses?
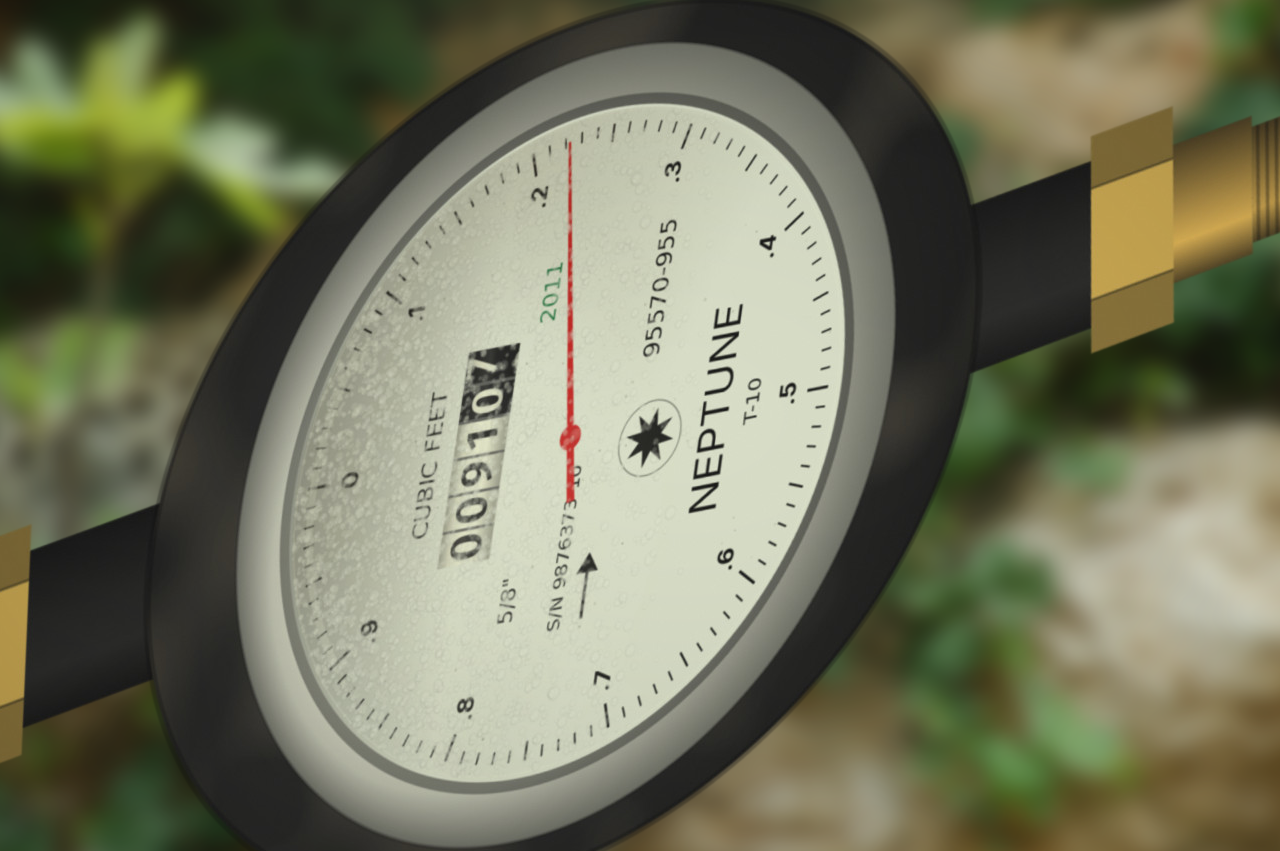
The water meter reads 9107.22 (ft³)
